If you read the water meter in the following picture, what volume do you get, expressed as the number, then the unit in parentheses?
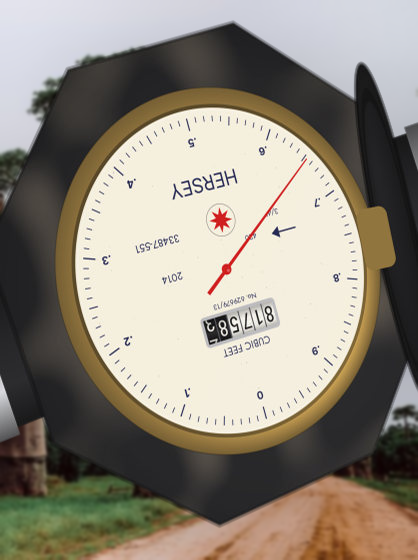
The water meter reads 817582.65 (ft³)
